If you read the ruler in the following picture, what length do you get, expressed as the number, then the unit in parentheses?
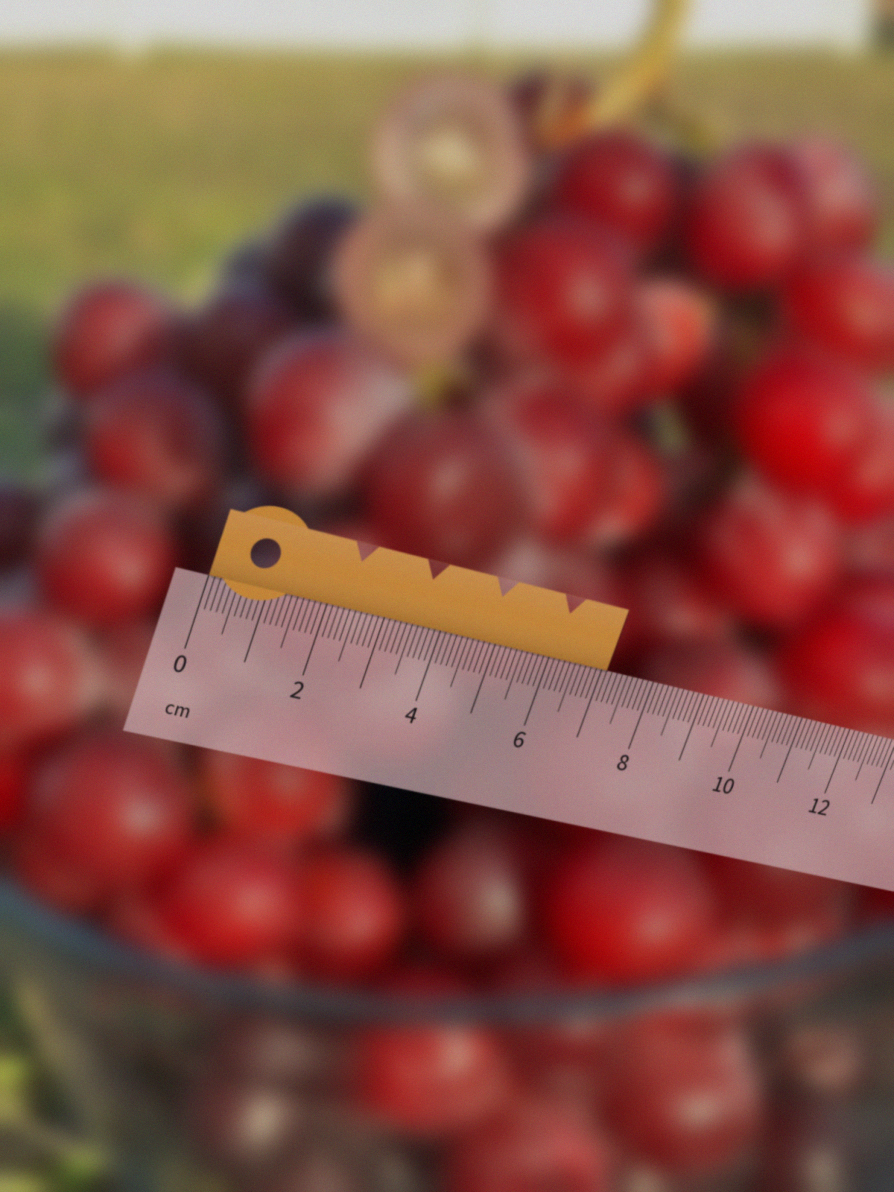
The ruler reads 7.1 (cm)
